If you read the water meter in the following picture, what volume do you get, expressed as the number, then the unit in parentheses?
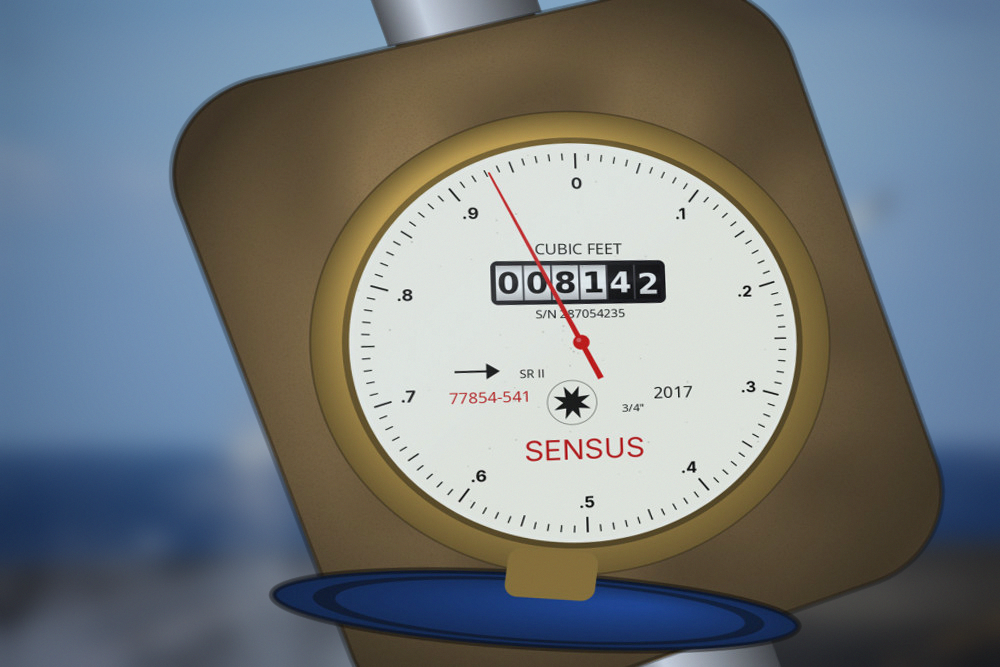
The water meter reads 8141.93 (ft³)
